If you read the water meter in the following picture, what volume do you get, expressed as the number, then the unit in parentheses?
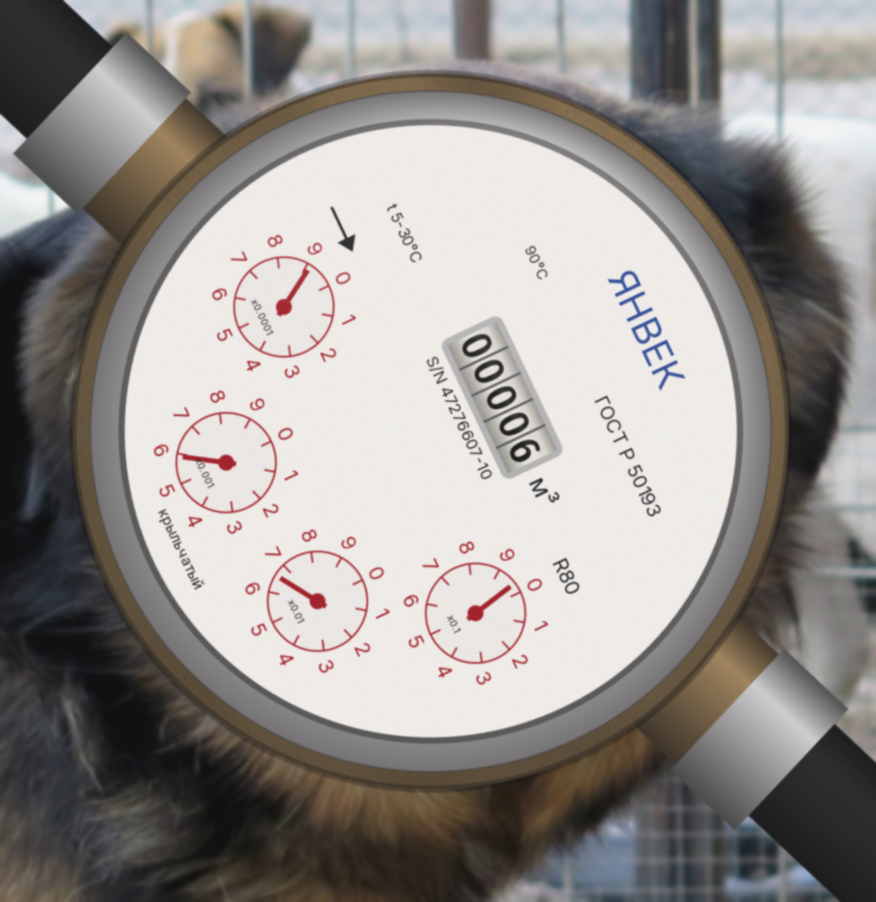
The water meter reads 5.9659 (m³)
